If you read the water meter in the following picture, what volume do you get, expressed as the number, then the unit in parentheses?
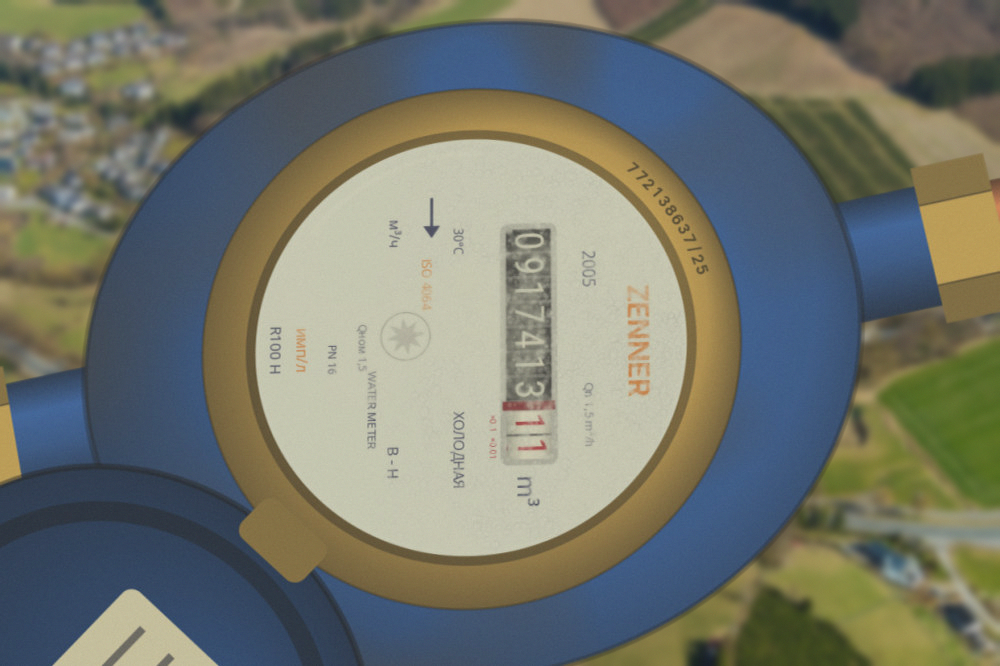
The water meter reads 917413.11 (m³)
